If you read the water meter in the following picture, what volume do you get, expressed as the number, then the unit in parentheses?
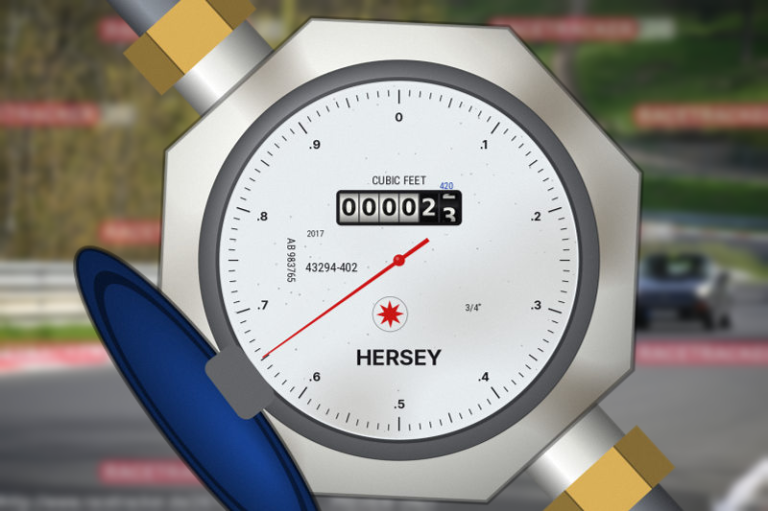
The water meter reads 22.65 (ft³)
